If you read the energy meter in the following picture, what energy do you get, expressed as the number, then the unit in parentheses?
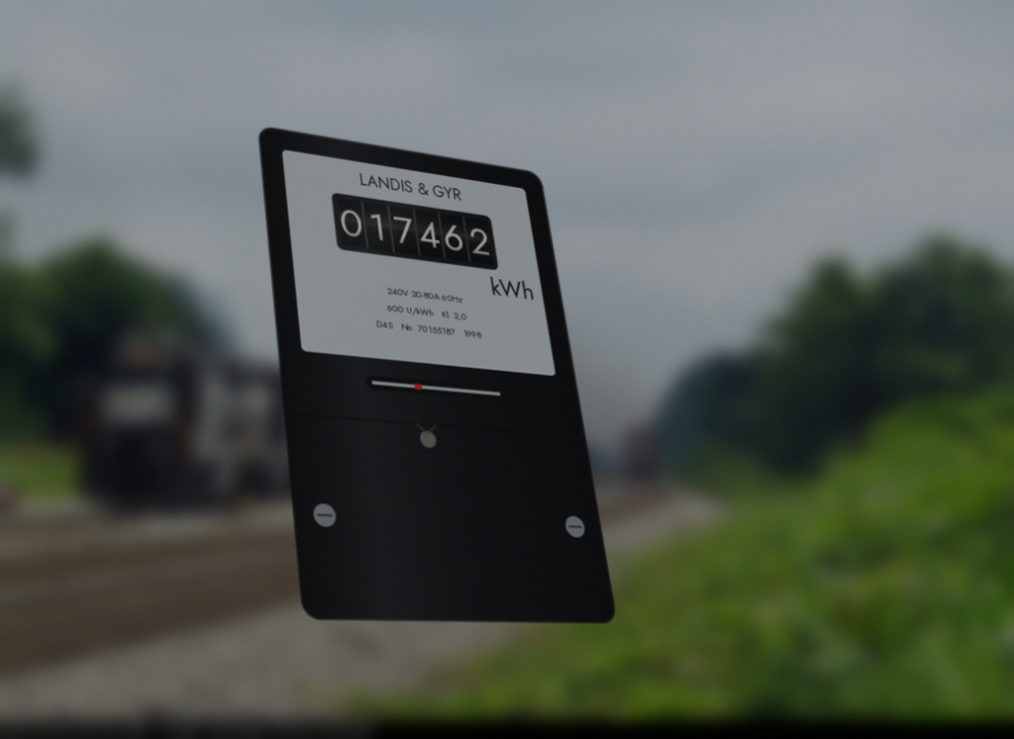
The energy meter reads 17462 (kWh)
